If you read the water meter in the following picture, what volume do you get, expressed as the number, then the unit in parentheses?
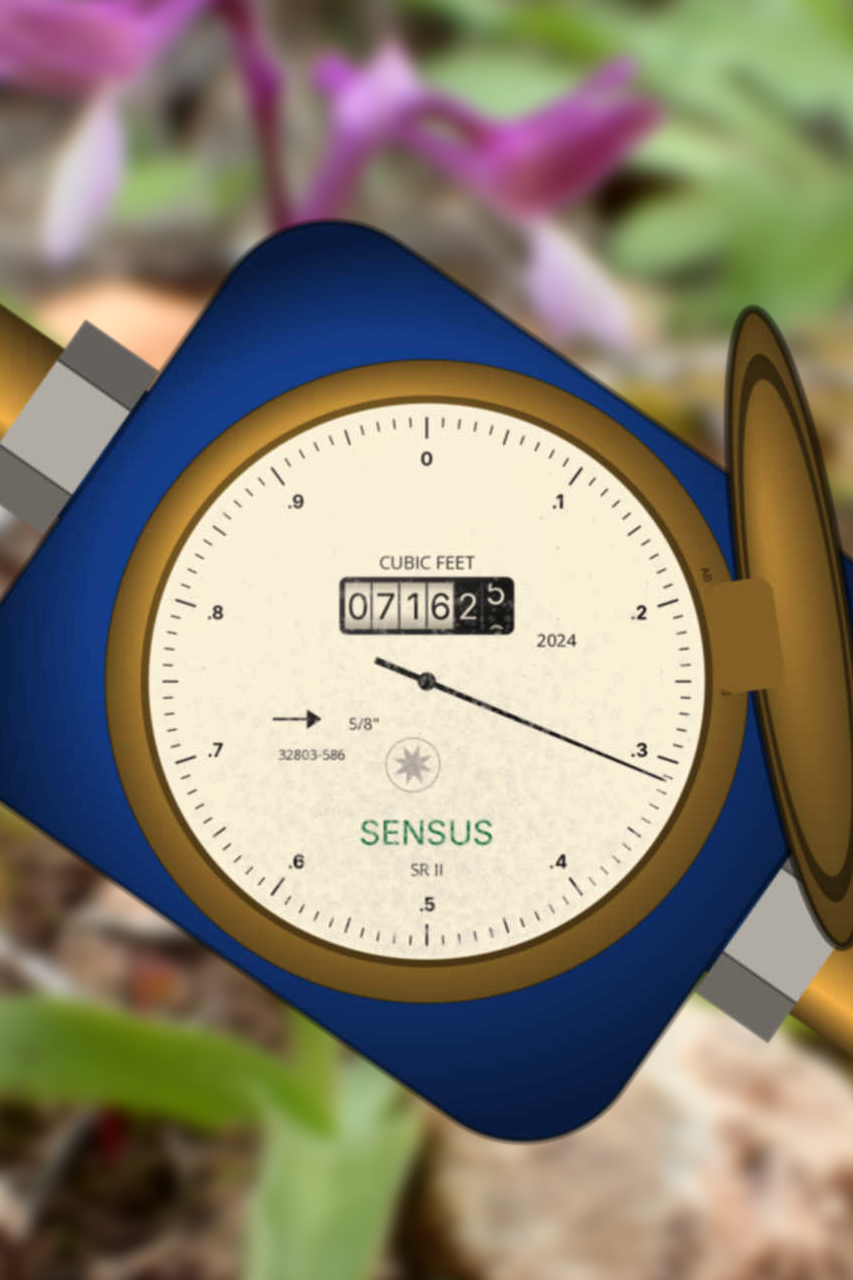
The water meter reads 71625.31 (ft³)
